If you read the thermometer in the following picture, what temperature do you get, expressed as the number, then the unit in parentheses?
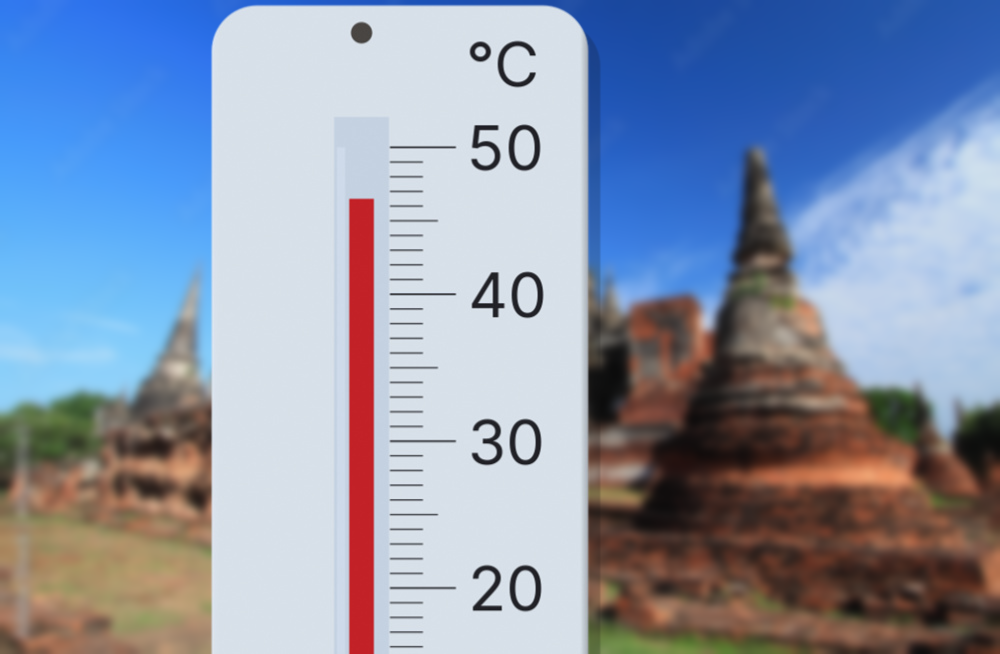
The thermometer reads 46.5 (°C)
